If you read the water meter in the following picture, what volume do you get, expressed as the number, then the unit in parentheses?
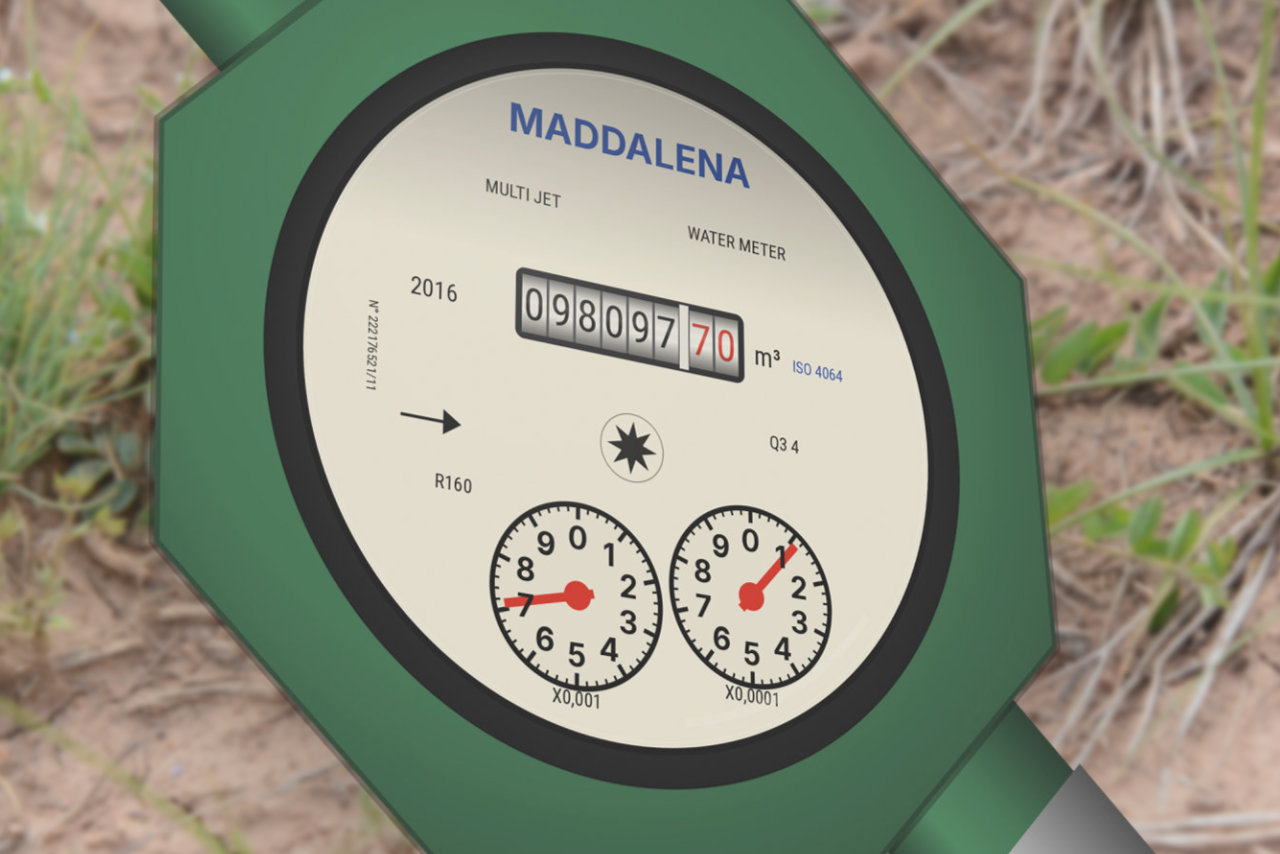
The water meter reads 98097.7071 (m³)
